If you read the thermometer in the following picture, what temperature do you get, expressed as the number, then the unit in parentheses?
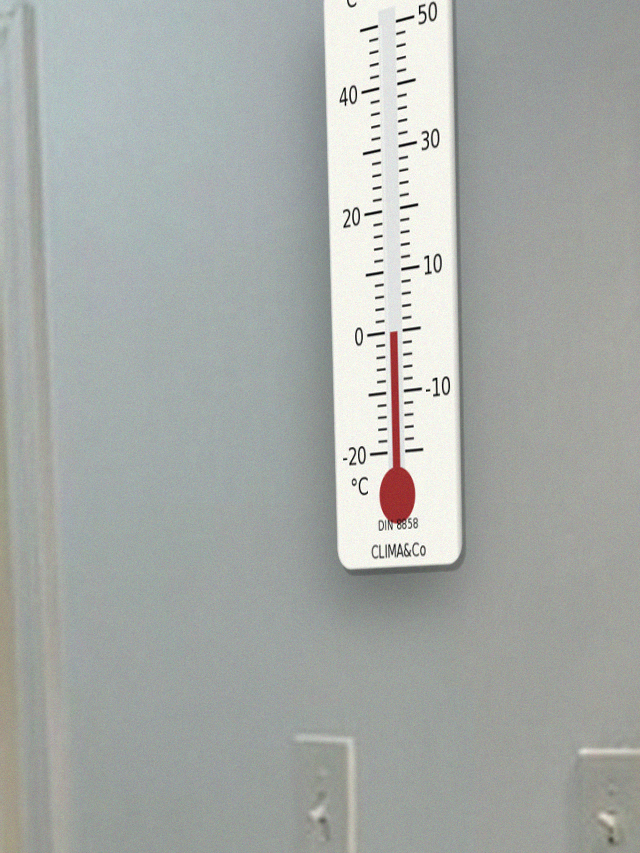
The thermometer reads 0 (°C)
